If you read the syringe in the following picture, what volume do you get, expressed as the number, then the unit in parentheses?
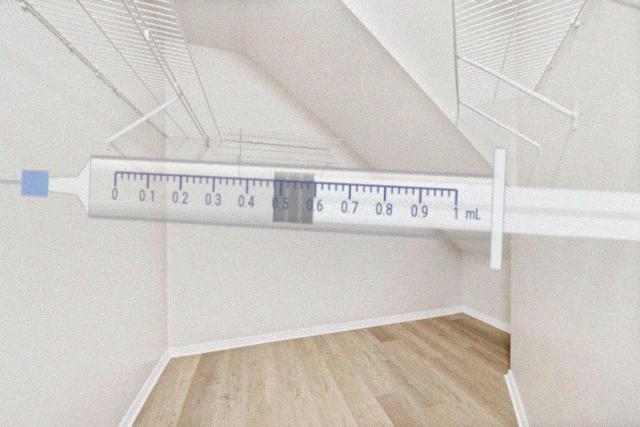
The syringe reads 0.48 (mL)
